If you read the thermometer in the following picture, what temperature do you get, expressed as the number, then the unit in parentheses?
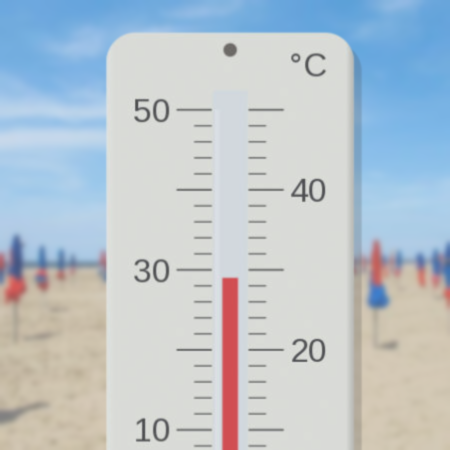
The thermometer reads 29 (°C)
